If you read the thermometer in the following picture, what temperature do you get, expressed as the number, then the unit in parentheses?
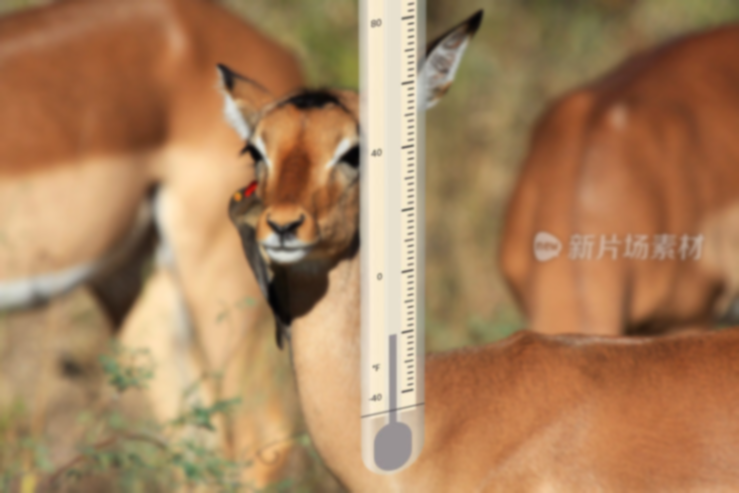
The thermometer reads -20 (°F)
